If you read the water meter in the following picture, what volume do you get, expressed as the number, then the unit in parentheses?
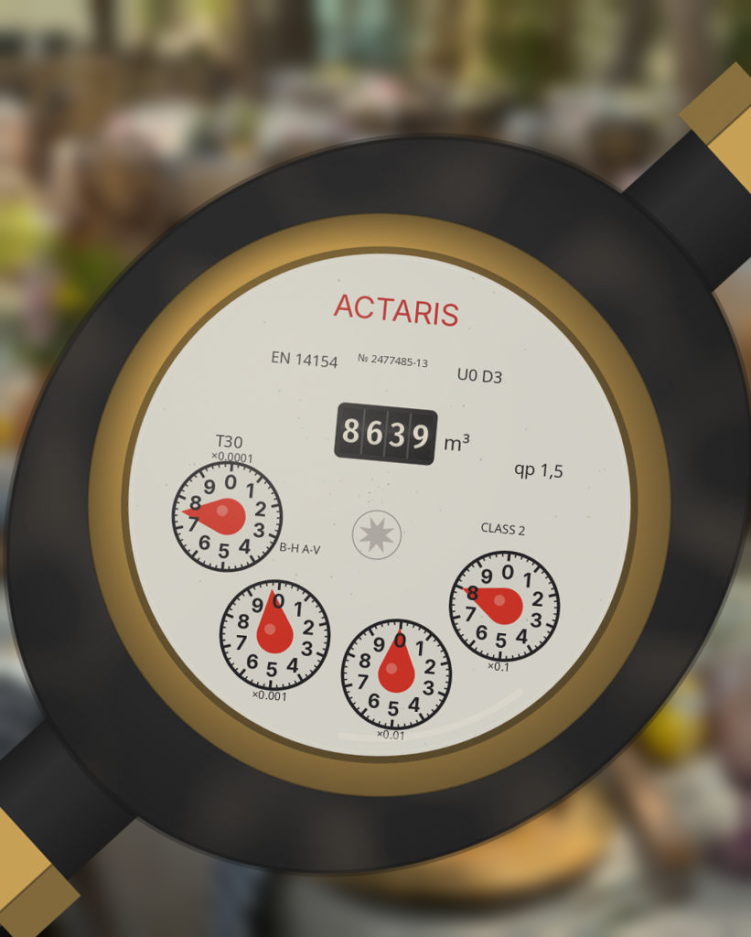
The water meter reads 8639.7997 (m³)
